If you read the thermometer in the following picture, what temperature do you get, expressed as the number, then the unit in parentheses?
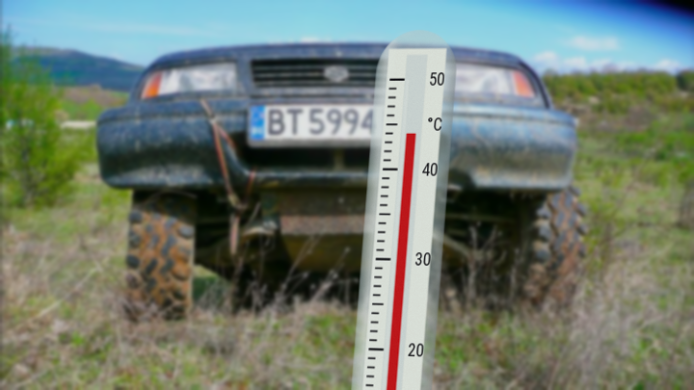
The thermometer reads 44 (°C)
